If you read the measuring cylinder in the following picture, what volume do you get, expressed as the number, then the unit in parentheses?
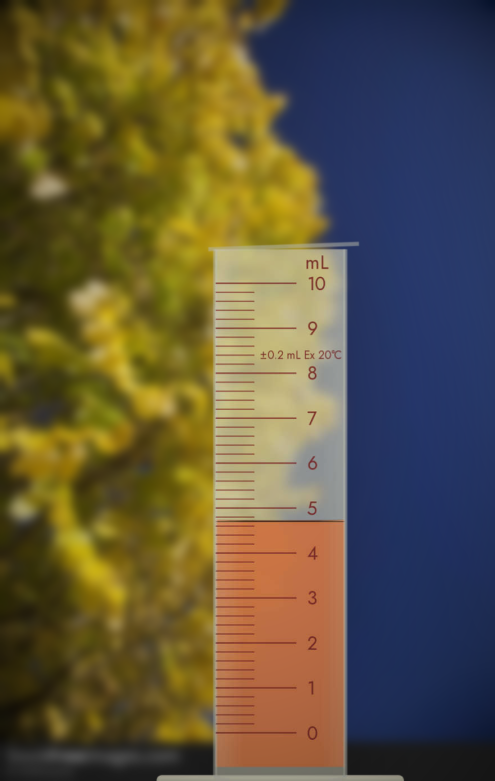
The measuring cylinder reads 4.7 (mL)
